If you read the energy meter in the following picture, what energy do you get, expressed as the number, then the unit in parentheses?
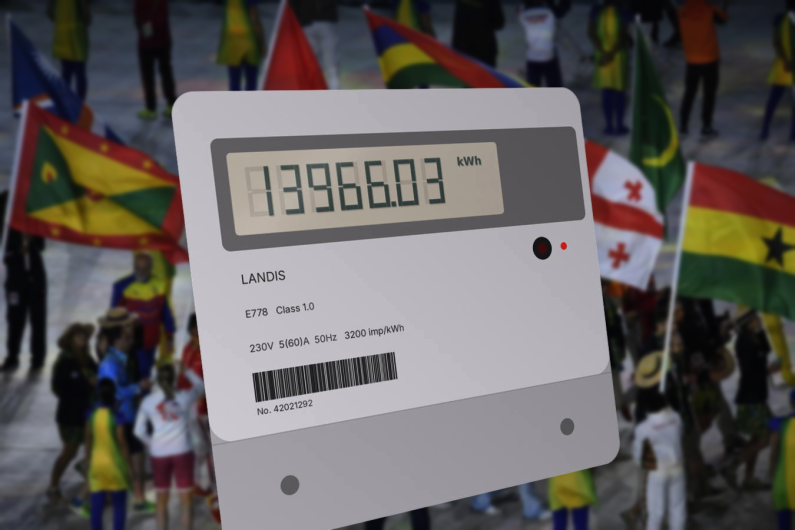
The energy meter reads 13966.03 (kWh)
